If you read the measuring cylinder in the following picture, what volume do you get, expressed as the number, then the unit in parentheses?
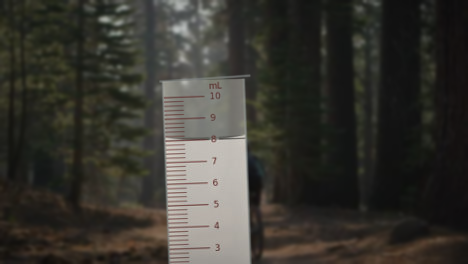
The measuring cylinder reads 8 (mL)
